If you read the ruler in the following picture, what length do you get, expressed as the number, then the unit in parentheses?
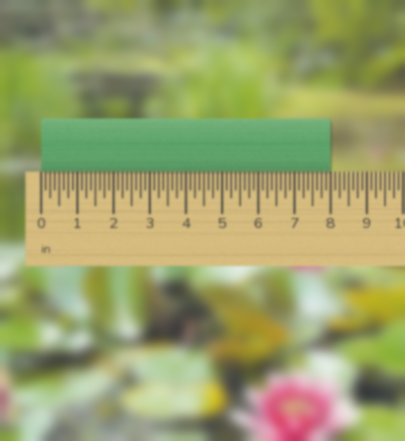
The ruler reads 8 (in)
